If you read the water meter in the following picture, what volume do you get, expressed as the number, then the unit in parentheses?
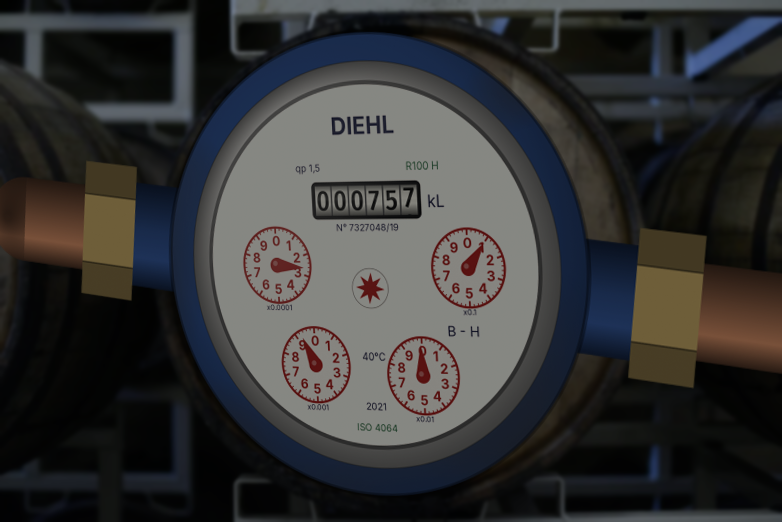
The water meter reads 757.0992 (kL)
